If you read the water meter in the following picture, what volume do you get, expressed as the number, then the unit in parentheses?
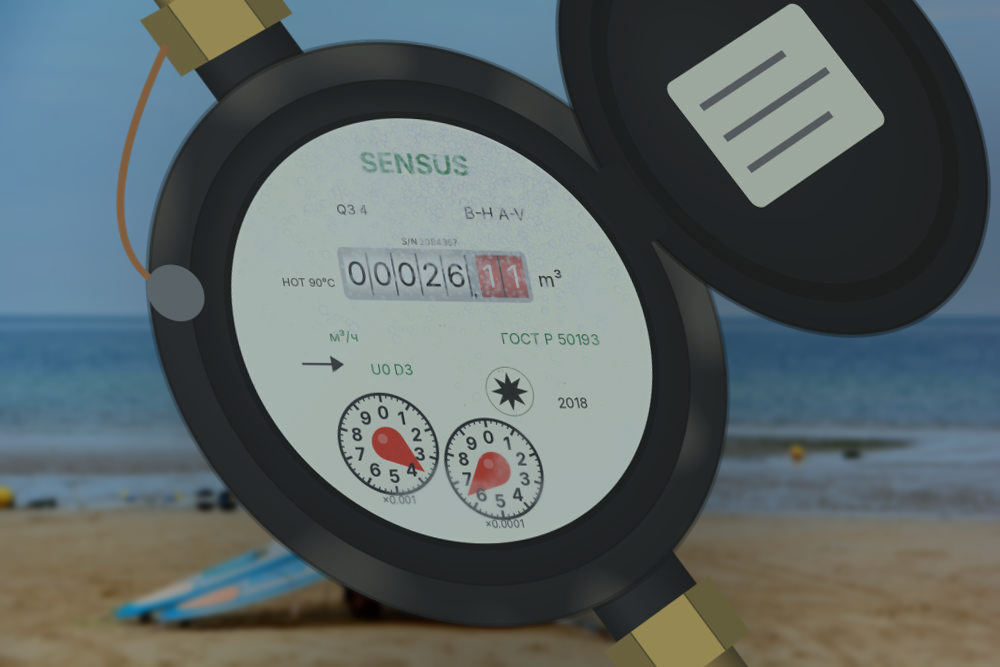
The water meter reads 26.1136 (m³)
